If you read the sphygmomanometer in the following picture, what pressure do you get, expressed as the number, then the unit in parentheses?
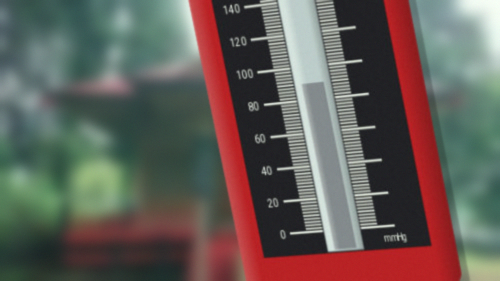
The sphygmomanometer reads 90 (mmHg)
